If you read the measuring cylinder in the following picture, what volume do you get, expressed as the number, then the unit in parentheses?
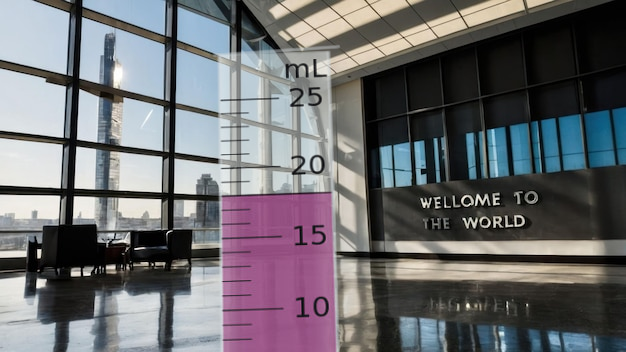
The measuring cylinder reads 18 (mL)
